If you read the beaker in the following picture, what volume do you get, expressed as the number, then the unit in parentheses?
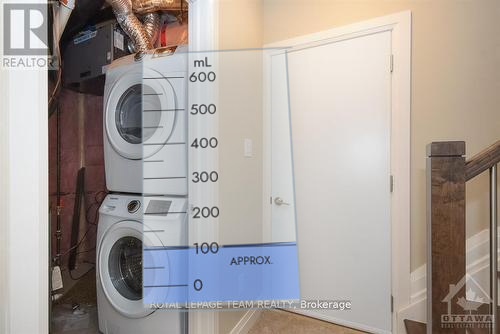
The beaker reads 100 (mL)
